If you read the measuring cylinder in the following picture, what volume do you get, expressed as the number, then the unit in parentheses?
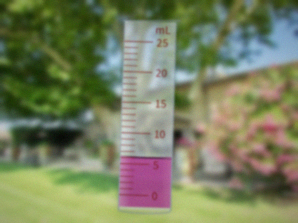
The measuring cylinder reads 6 (mL)
